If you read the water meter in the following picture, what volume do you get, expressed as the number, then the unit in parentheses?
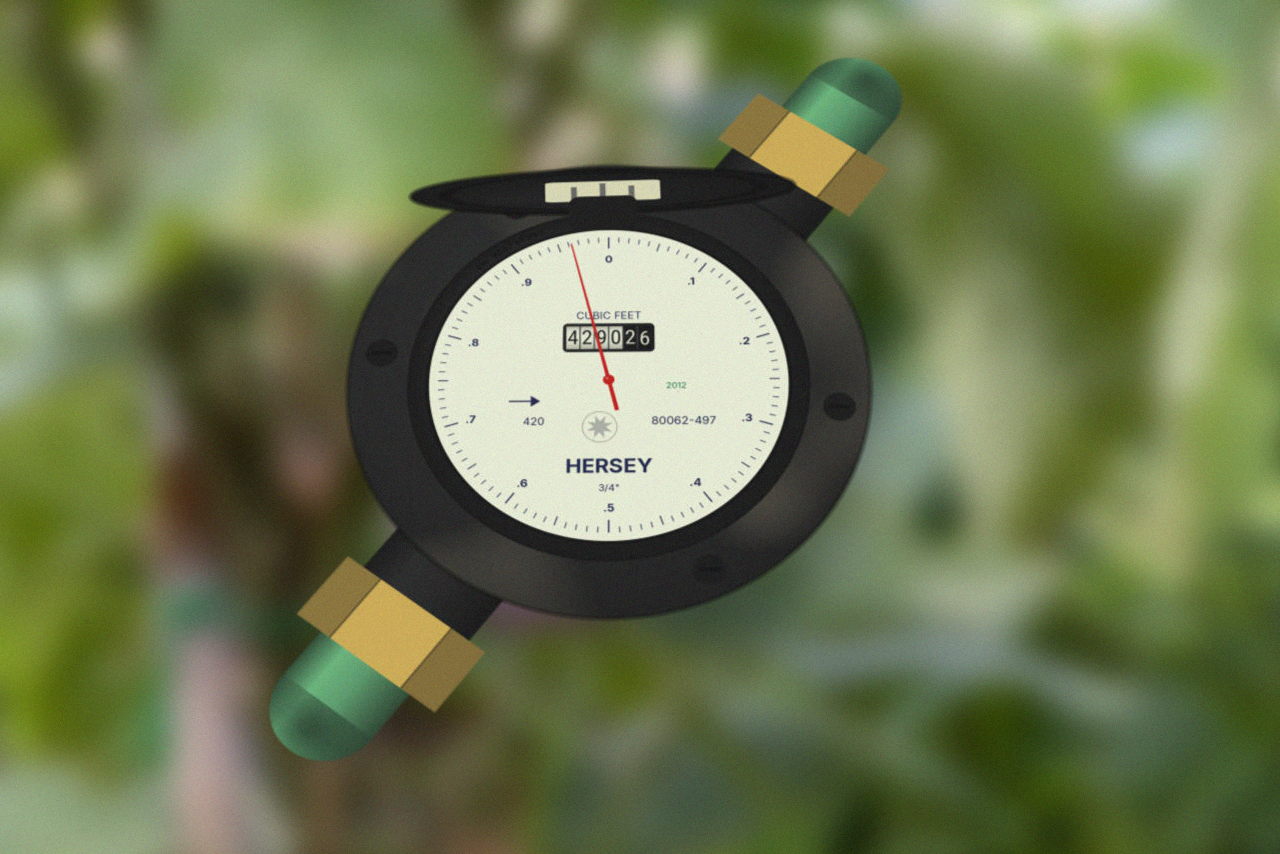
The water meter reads 429025.96 (ft³)
